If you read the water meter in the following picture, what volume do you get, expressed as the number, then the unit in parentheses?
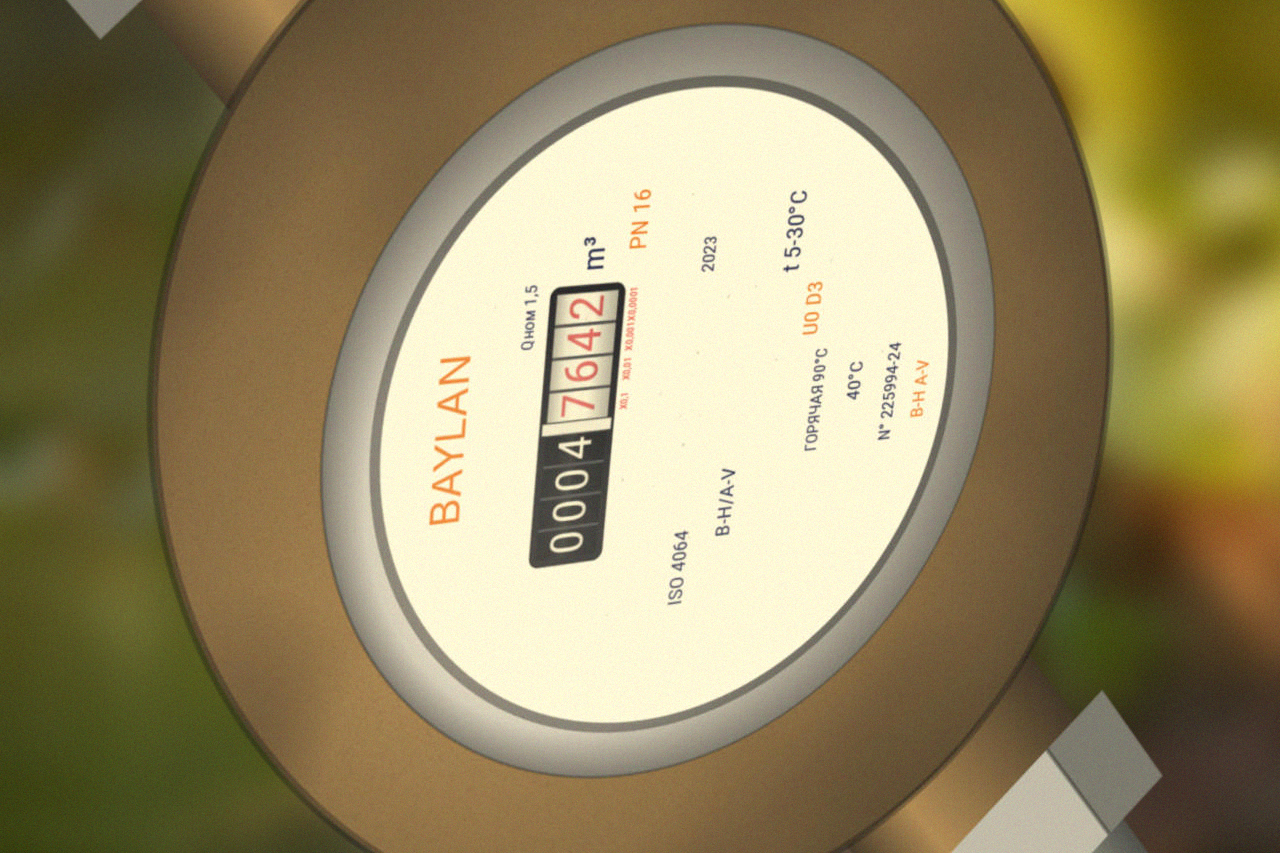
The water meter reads 4.7642 (m³)
